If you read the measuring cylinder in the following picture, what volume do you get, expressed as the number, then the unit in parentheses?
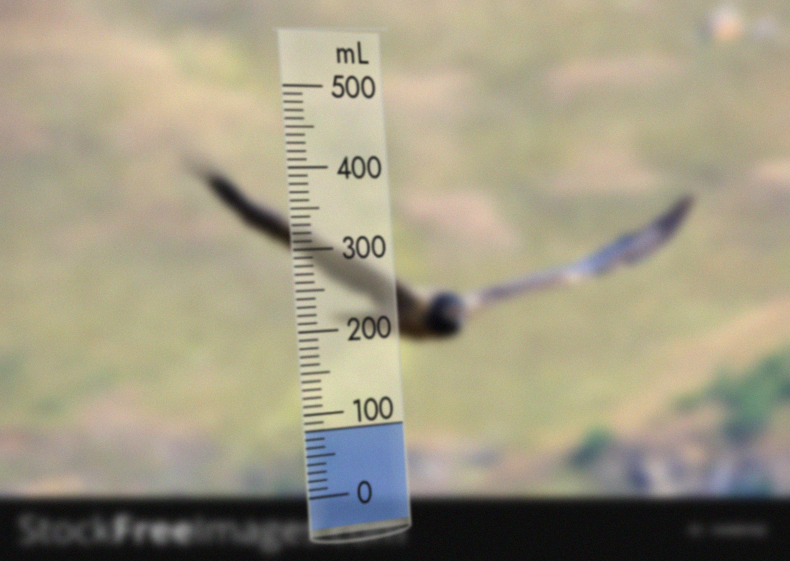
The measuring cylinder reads 80 (mL)
